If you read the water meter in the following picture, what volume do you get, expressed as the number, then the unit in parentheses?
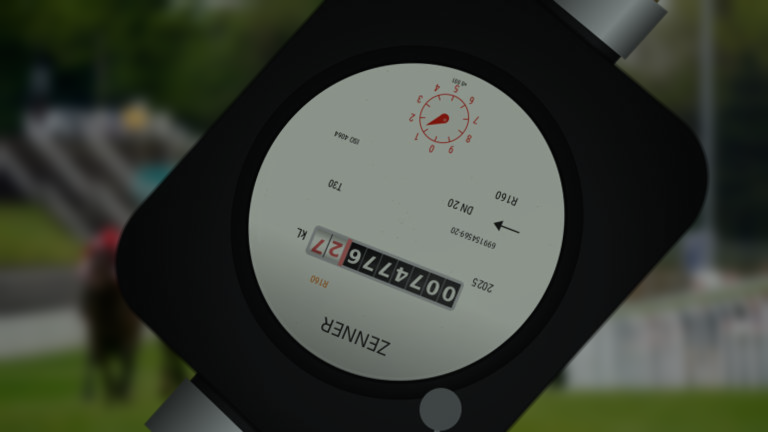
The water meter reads 74776.271 (kL)
